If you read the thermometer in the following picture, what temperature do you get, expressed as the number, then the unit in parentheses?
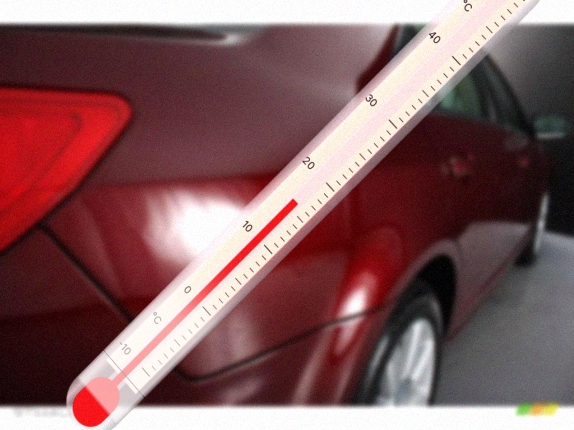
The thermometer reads 16 (°C)
